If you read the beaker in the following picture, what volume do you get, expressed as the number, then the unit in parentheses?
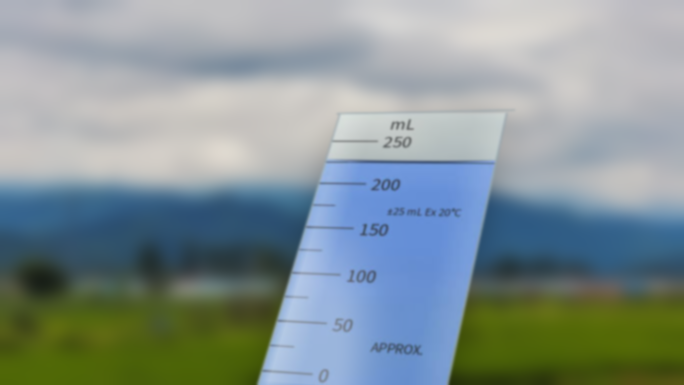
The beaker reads 225 (mL)
